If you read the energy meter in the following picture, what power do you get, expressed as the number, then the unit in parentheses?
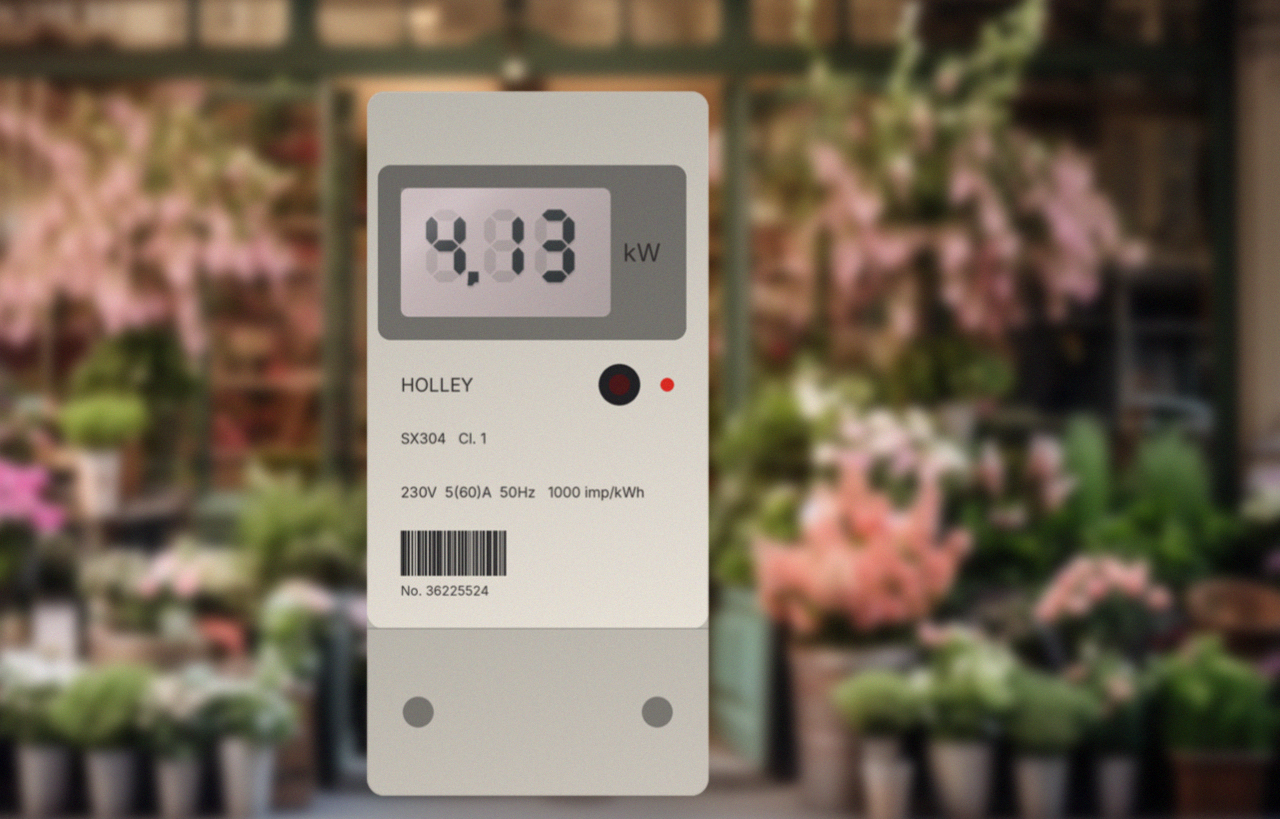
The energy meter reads 4.13 (kW)
